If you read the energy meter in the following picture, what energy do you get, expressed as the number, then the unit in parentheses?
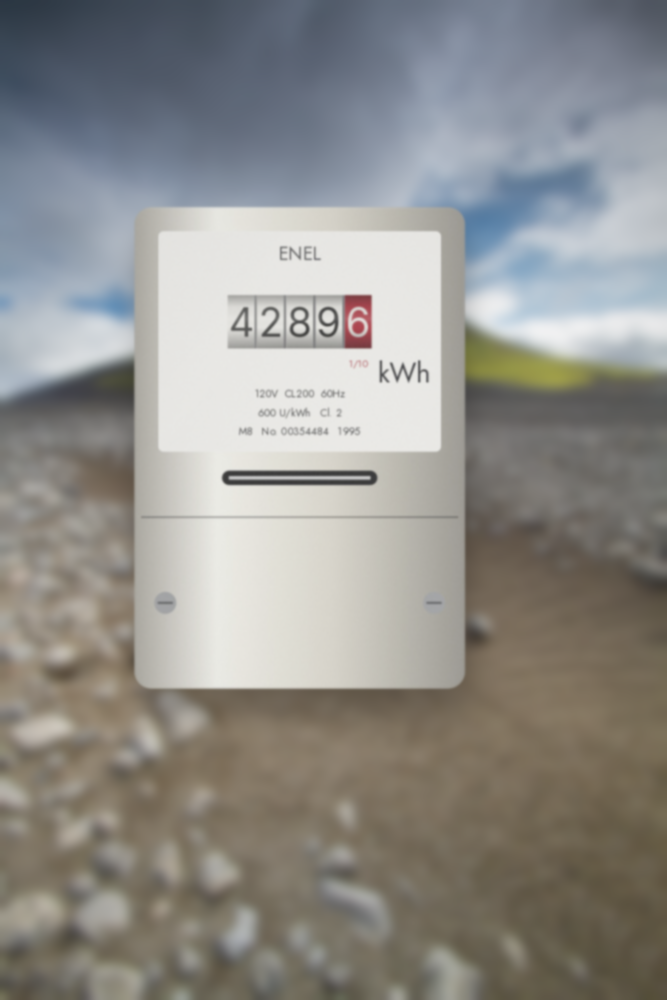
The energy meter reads 4289.6 (kWh)
